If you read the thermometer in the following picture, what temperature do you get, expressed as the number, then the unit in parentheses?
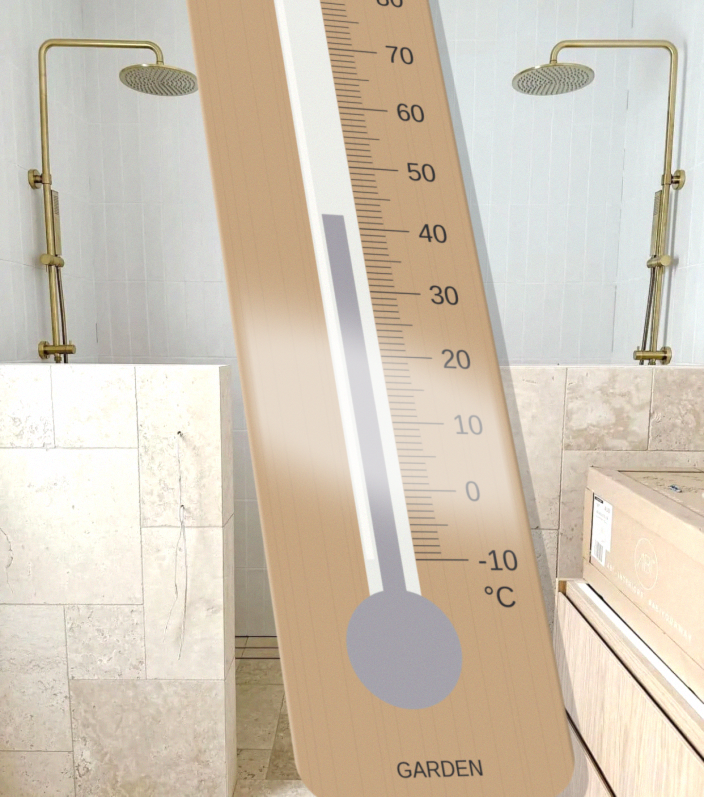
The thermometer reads 42 (°C)
